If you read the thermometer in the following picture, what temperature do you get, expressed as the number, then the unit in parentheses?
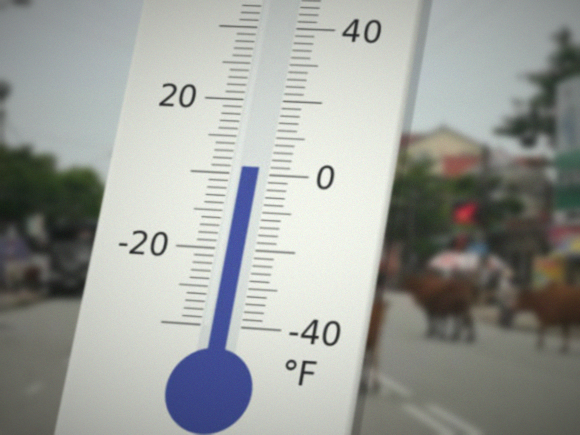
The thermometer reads 2 (°F)
